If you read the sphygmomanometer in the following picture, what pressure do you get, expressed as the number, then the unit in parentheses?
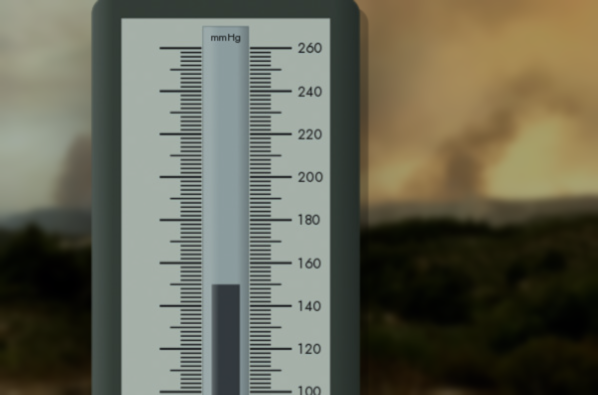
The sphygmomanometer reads 150 (mmHg)
